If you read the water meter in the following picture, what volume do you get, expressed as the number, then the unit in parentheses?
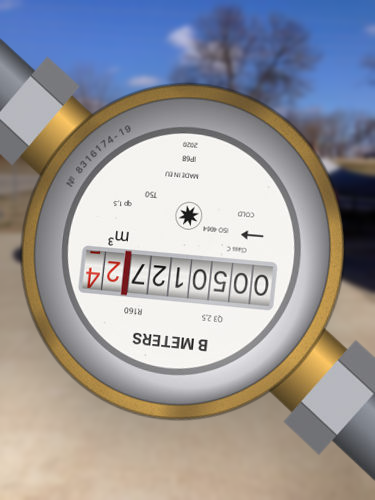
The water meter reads 50127.24 (m³)
